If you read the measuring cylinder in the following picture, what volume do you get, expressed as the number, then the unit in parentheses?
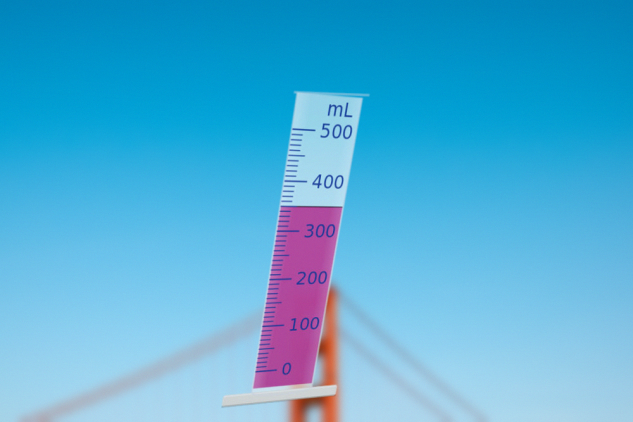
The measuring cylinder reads 350 (mL)
